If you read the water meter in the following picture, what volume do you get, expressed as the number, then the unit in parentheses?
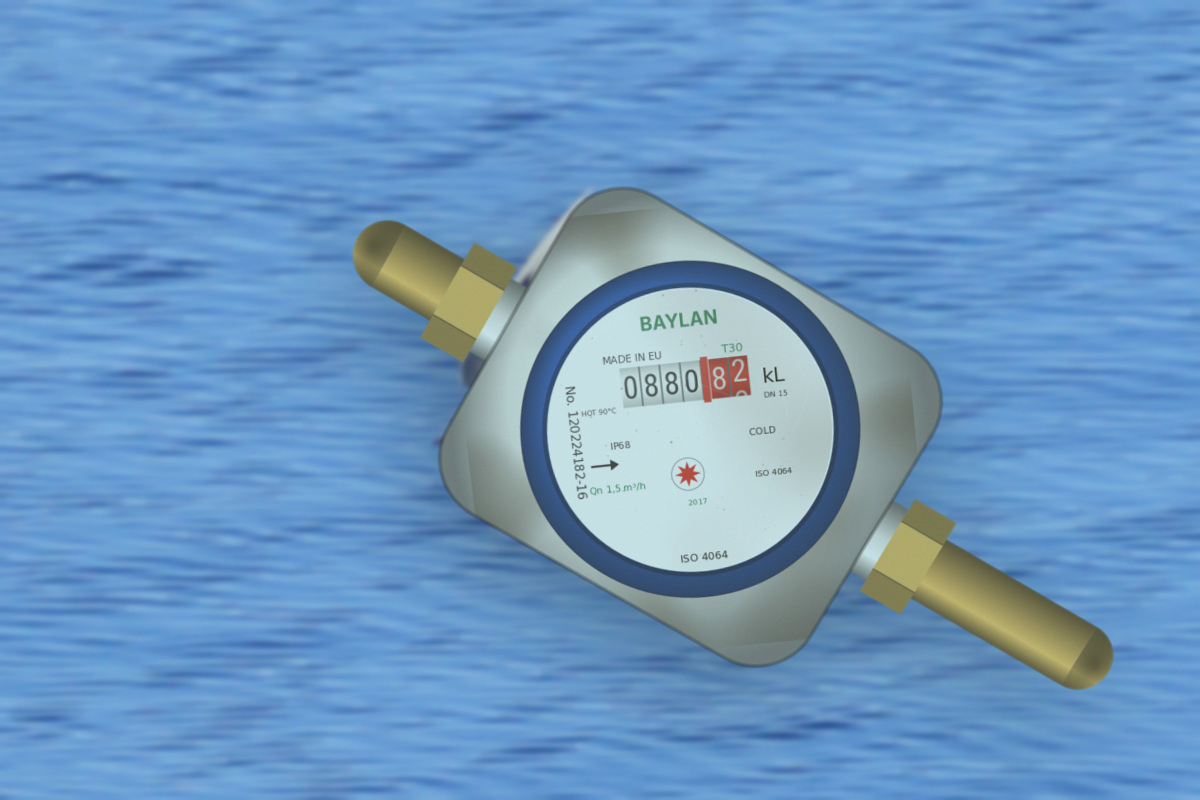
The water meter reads 880.82 (kL)
